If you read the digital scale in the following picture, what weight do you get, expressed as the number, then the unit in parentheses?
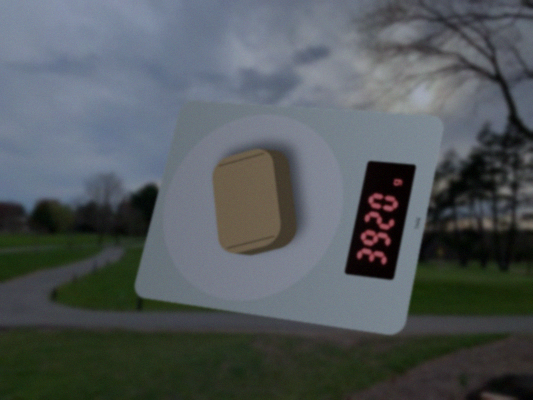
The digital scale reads 3920 (g)
